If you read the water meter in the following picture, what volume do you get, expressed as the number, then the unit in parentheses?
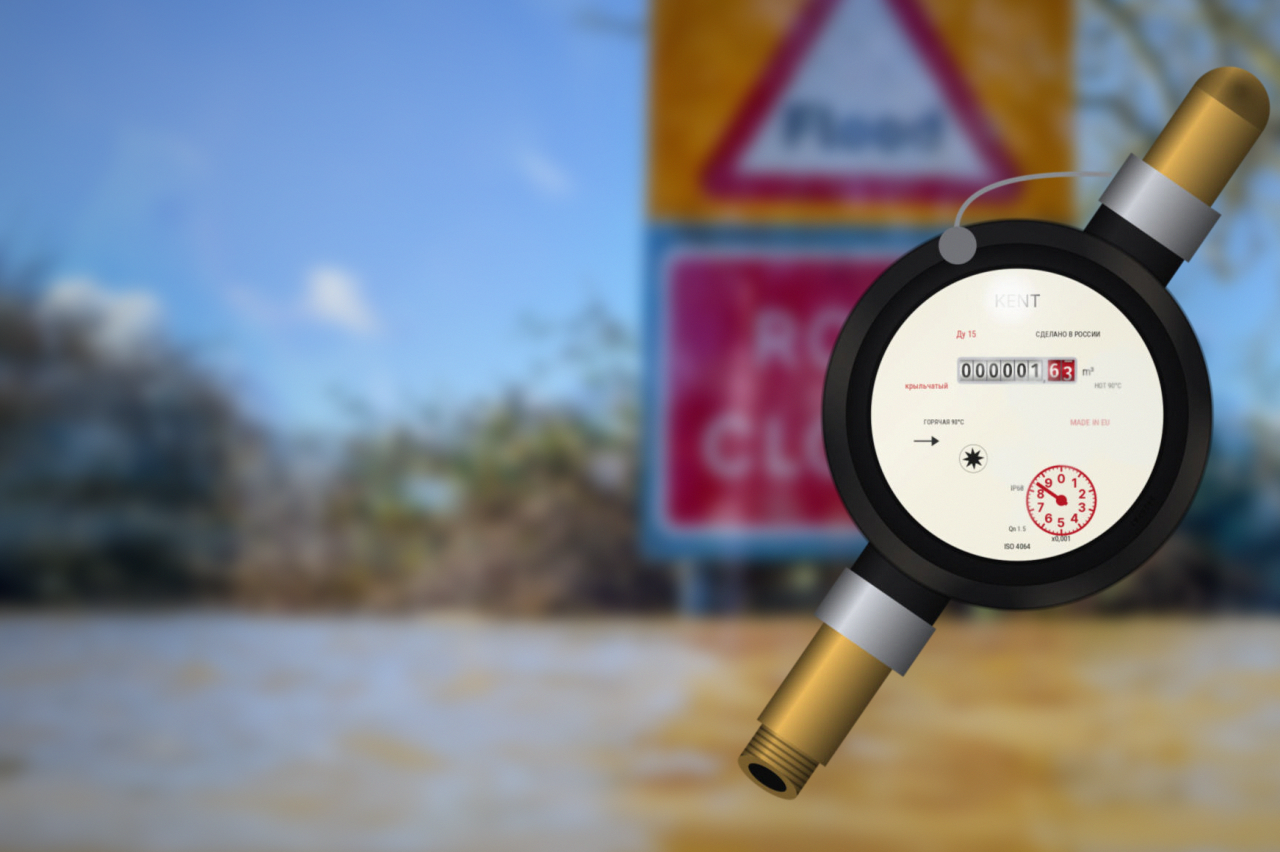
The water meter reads 1.628 (m³)
